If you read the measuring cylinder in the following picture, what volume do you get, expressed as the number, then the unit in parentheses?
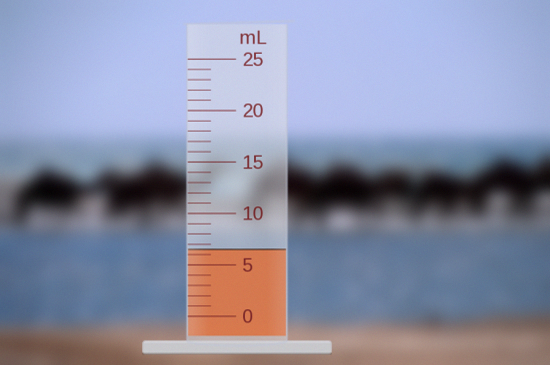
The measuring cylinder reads 6.5 (mL)
